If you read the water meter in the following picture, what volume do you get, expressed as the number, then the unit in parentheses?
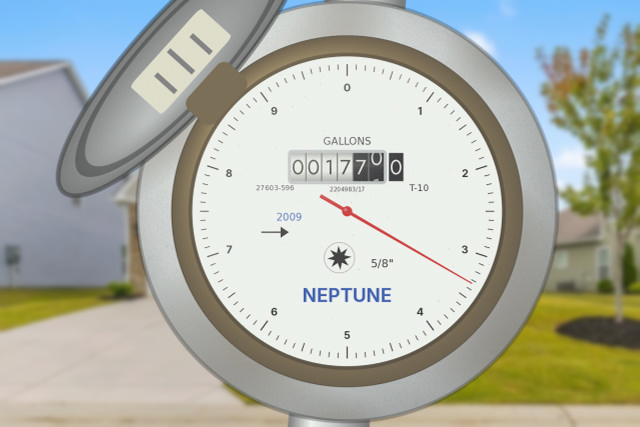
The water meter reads 17703.3 (gal)
